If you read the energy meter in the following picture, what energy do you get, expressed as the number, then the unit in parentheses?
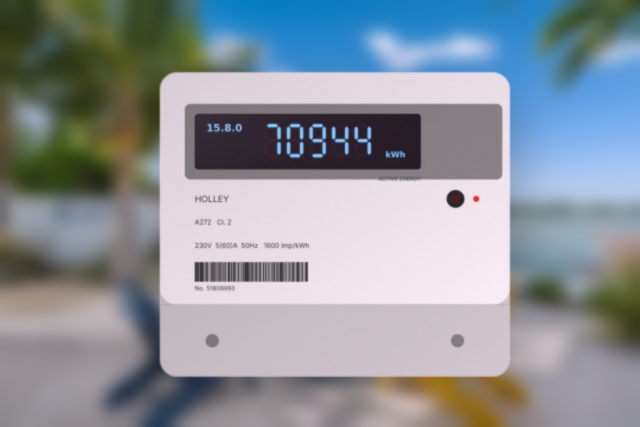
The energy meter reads 70944 (kWh)
